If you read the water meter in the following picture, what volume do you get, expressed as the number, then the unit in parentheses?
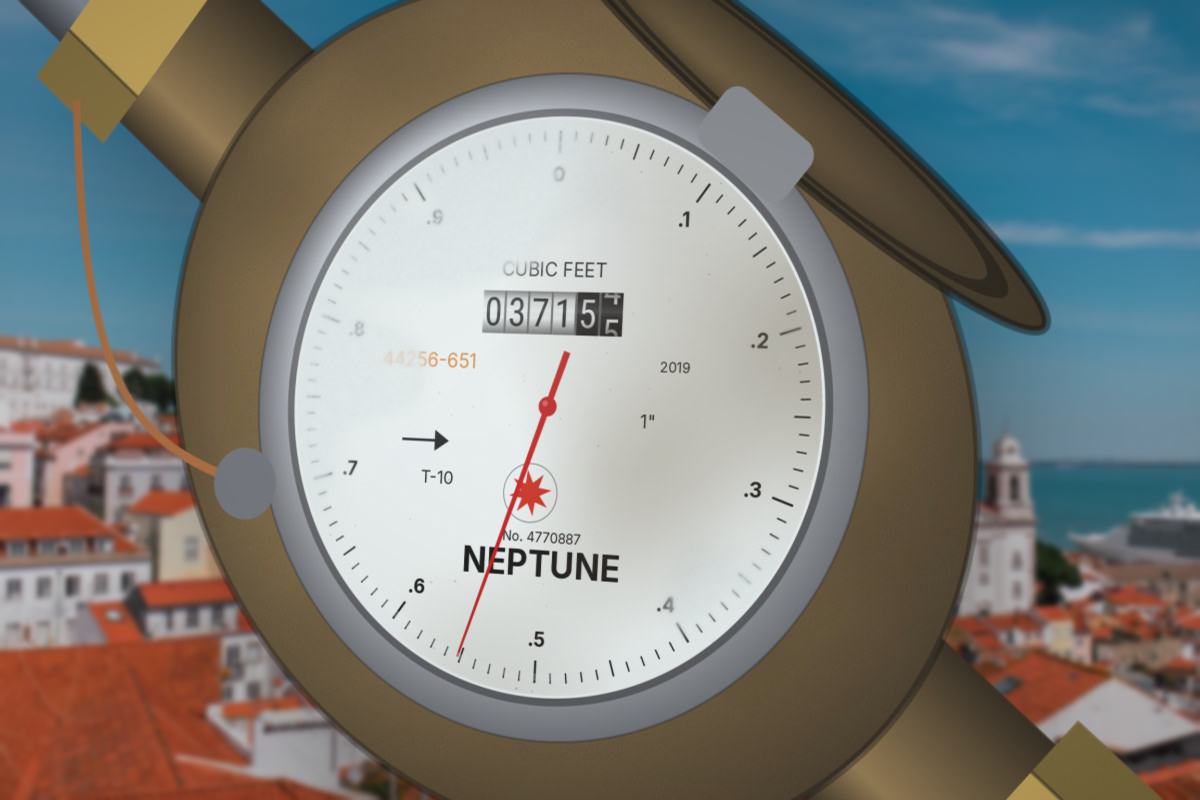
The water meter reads 37154.55 (ft³)
